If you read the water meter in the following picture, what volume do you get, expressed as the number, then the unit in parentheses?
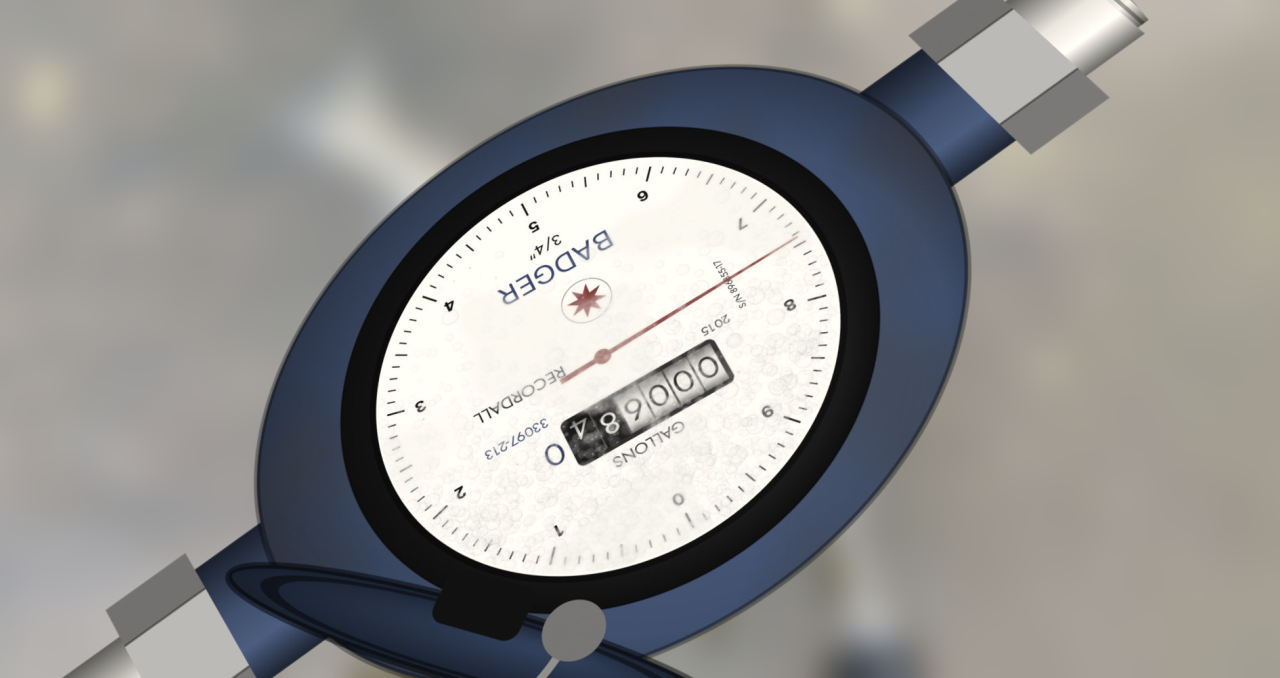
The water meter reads 6837.4 (gal)
